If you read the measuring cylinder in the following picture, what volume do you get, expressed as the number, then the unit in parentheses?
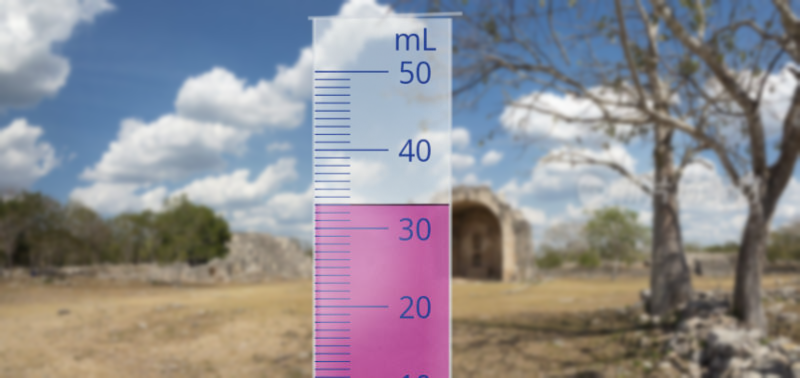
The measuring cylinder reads 33 (mL)
